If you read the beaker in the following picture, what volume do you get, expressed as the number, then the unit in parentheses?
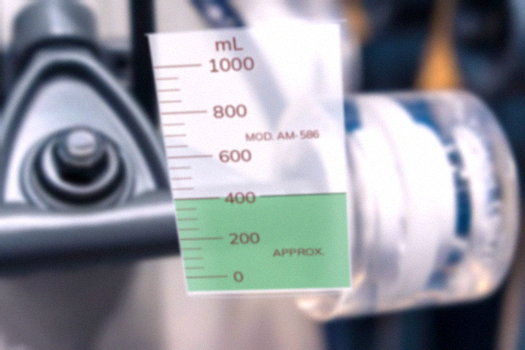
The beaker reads 400 (mL)
